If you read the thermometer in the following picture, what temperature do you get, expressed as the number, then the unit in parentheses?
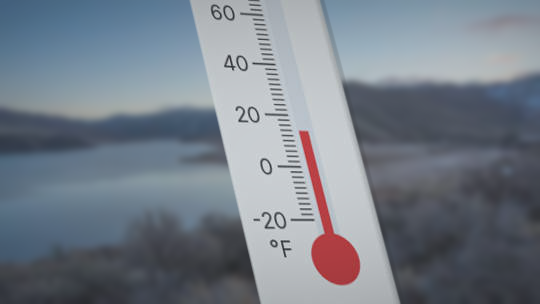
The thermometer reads 14 (°F)
